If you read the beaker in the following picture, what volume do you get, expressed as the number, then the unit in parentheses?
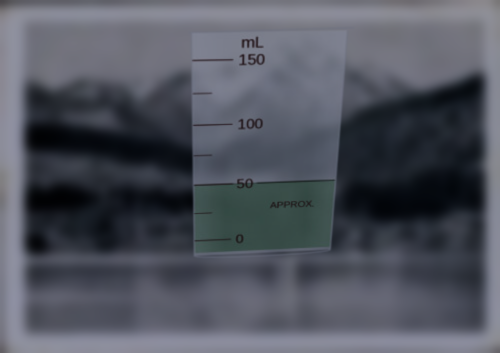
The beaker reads 50 (mL)
